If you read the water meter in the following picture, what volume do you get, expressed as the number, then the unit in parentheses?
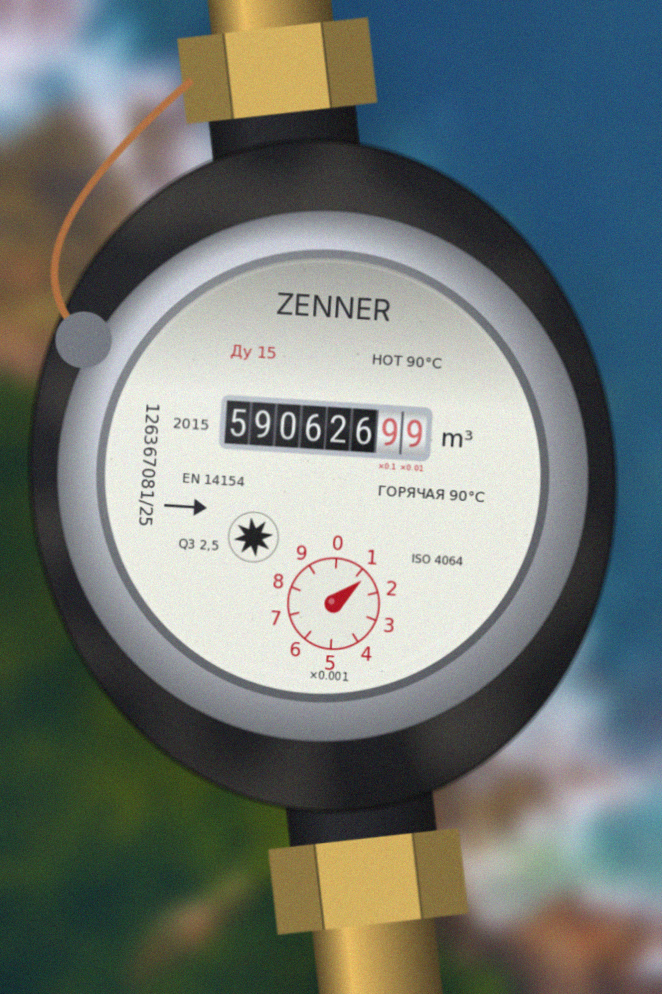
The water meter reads 590626.991 (m³)
